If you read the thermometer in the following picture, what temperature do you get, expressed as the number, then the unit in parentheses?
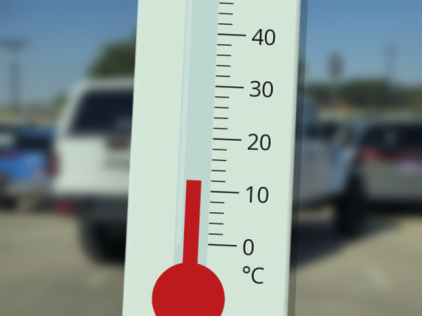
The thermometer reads 12 (°C)
